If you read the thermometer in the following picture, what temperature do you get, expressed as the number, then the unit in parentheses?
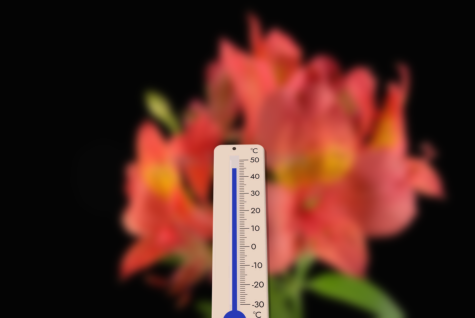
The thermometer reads 45 (°C)
